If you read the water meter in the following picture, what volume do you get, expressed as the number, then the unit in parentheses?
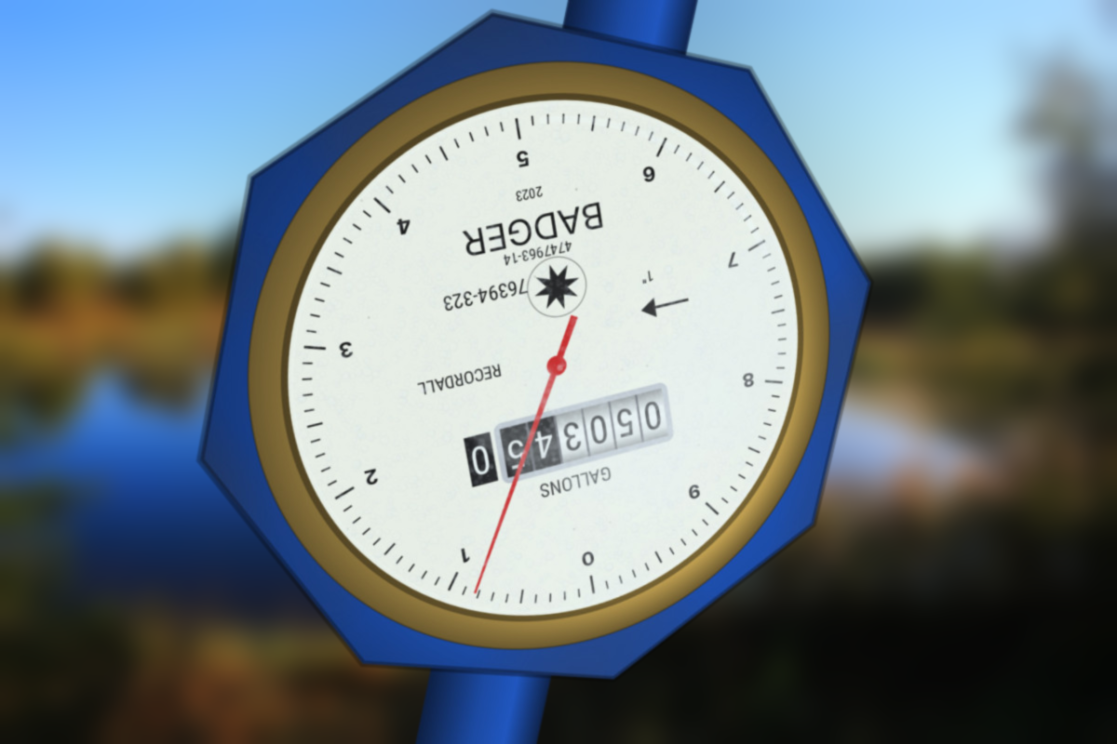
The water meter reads 503450.8 (gal)
